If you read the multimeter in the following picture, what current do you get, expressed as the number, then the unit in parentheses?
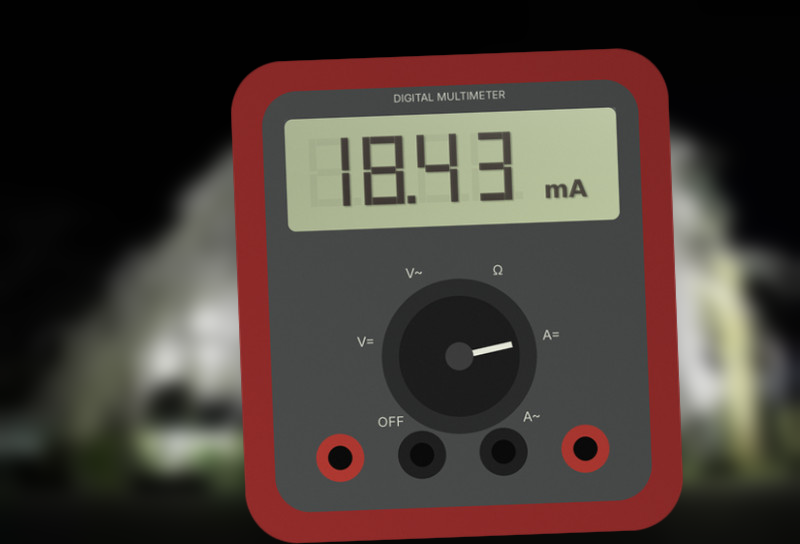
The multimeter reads 18.43 (mA)
